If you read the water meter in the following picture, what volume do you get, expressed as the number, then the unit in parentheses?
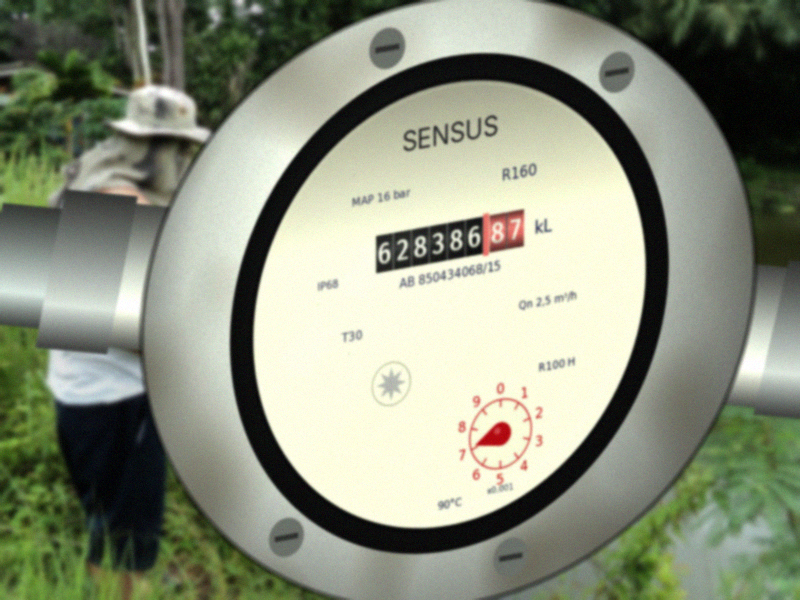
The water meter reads 628386.877 (kL)
